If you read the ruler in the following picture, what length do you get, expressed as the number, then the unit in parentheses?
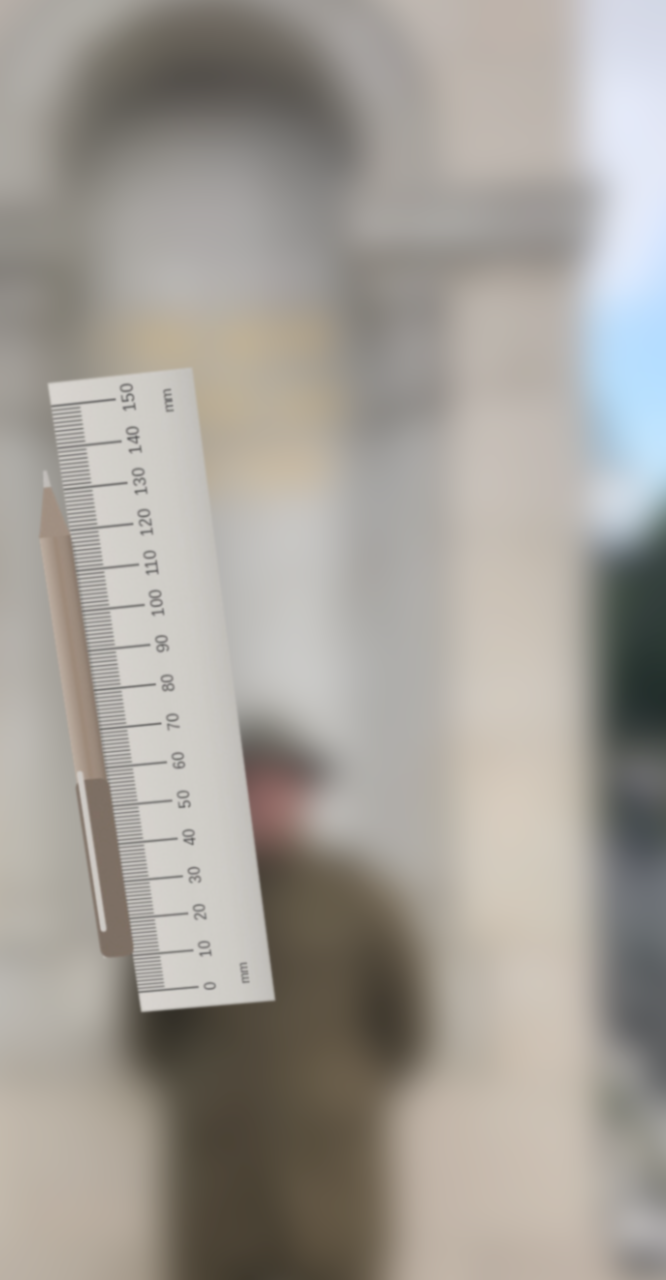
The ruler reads 125 (mm)
